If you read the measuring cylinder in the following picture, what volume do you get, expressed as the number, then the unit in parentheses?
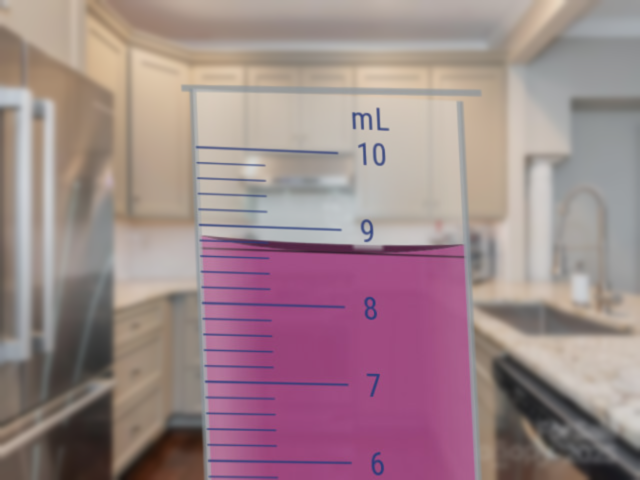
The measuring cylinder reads 8.7 (mL)
